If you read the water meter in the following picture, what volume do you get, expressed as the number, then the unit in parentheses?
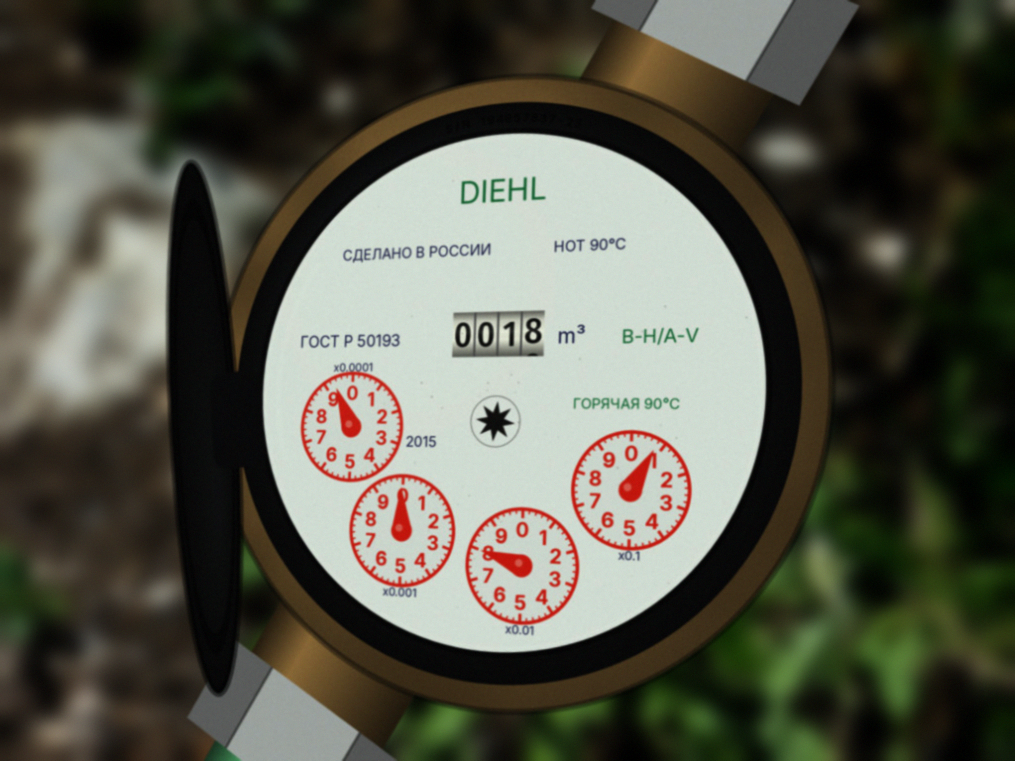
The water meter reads 18.0799 (m³)
